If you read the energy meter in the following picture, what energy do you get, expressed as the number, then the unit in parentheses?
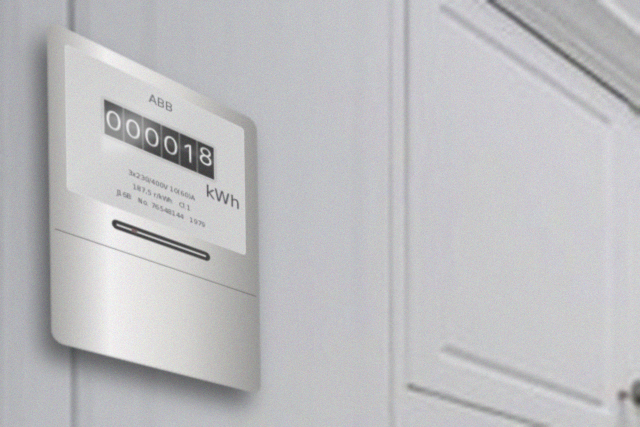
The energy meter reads 18 (kWh)
